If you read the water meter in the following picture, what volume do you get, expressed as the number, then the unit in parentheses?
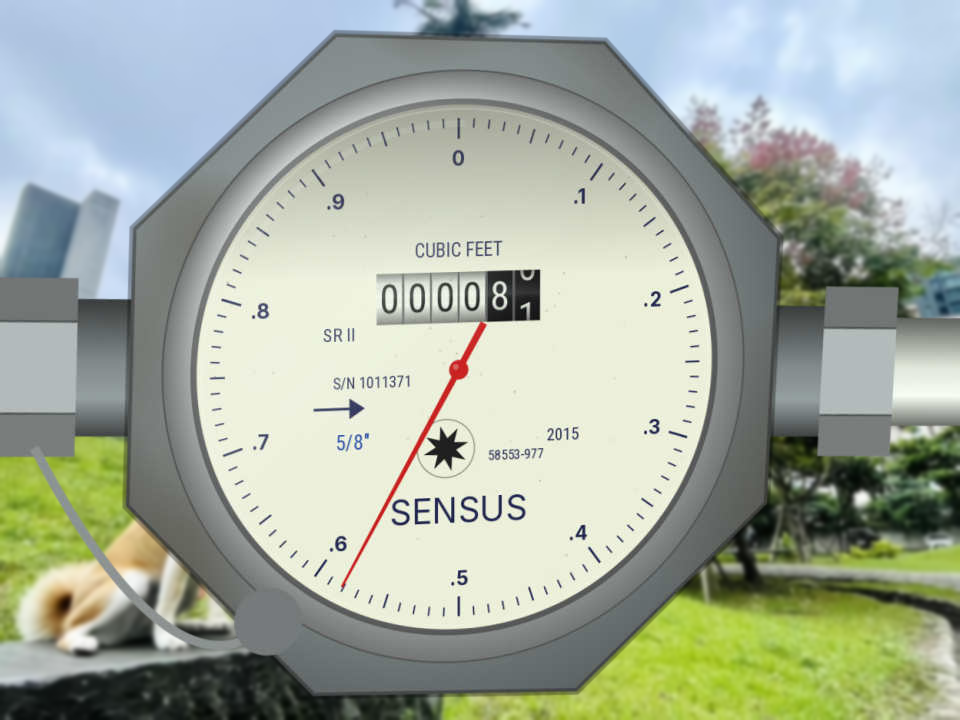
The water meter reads 80.58 (ft³)
